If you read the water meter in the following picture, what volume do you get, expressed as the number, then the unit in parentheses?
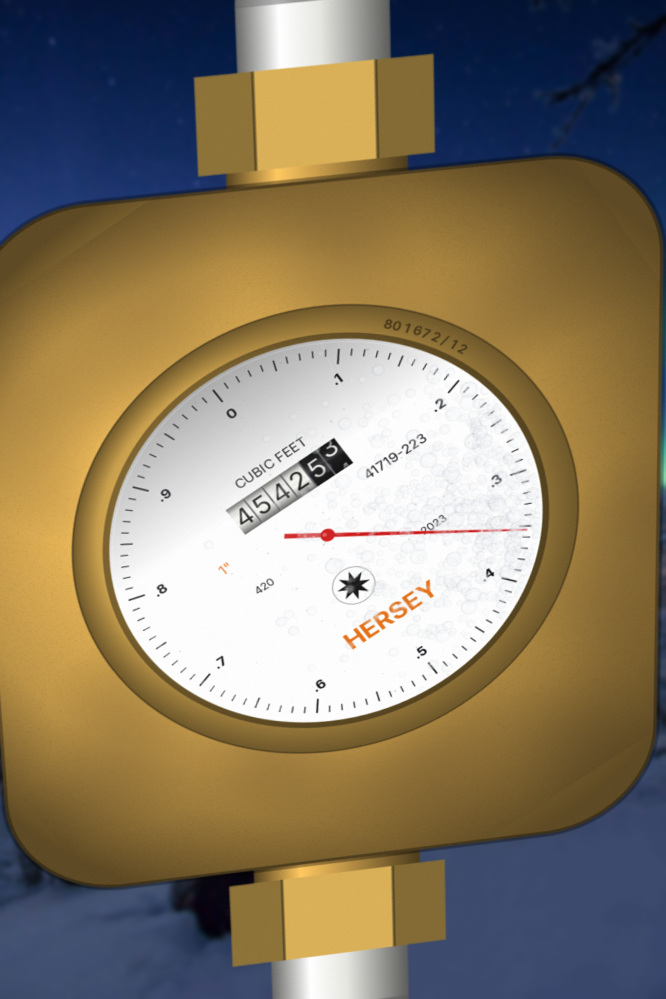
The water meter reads 454253.35 (ft³)
